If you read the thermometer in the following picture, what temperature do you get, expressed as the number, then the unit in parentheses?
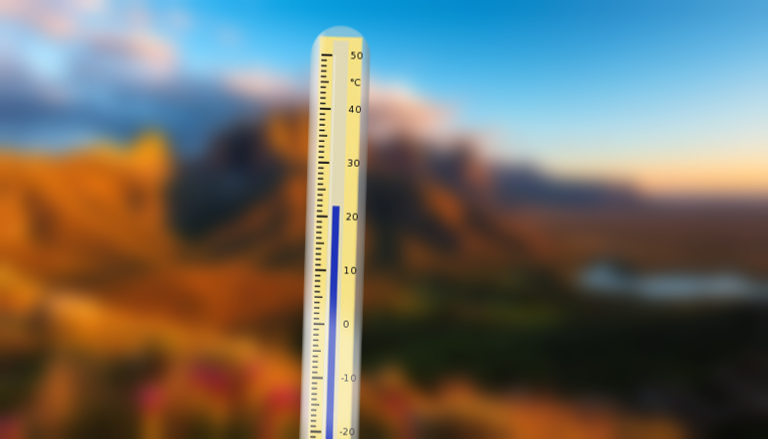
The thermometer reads 22 (°C)
